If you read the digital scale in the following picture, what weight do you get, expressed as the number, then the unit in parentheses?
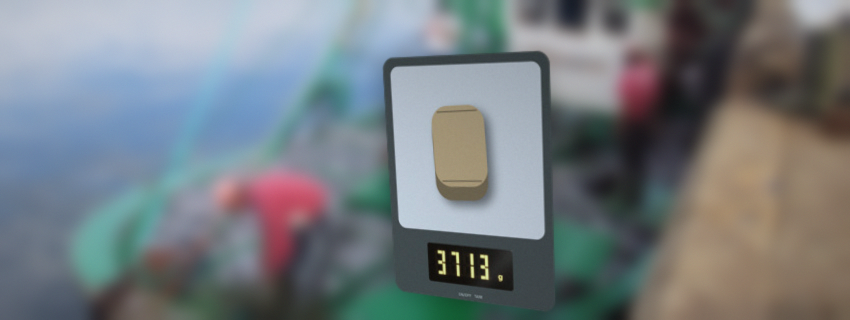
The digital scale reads 3713 (g)
